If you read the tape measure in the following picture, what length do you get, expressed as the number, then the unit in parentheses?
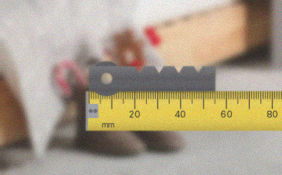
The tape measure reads 55 (mm)
